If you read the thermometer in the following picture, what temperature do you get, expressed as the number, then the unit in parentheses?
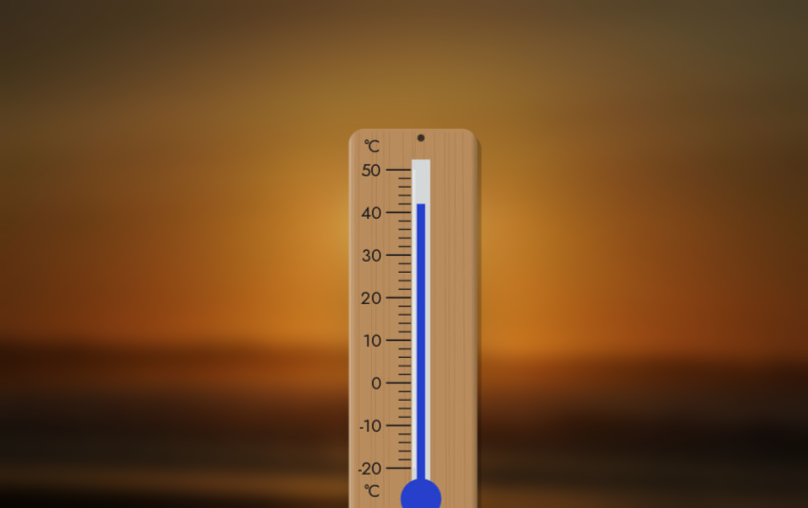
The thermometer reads 42 (°C)
